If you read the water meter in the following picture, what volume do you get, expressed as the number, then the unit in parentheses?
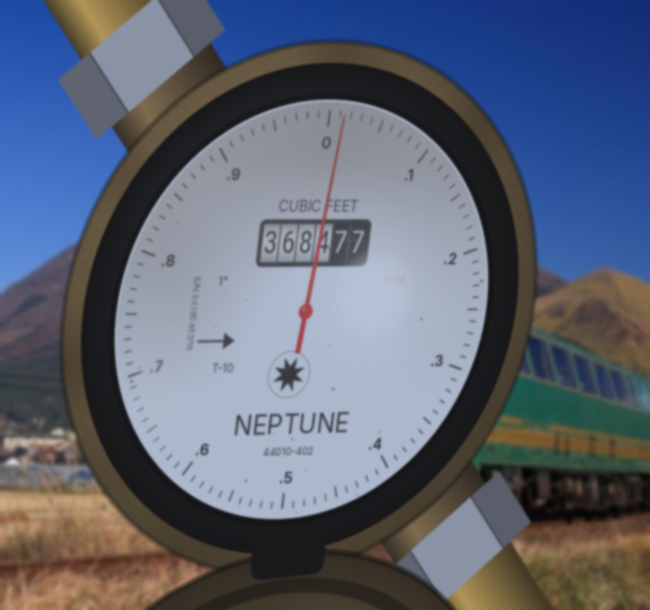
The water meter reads 368477.01 (ft³)
